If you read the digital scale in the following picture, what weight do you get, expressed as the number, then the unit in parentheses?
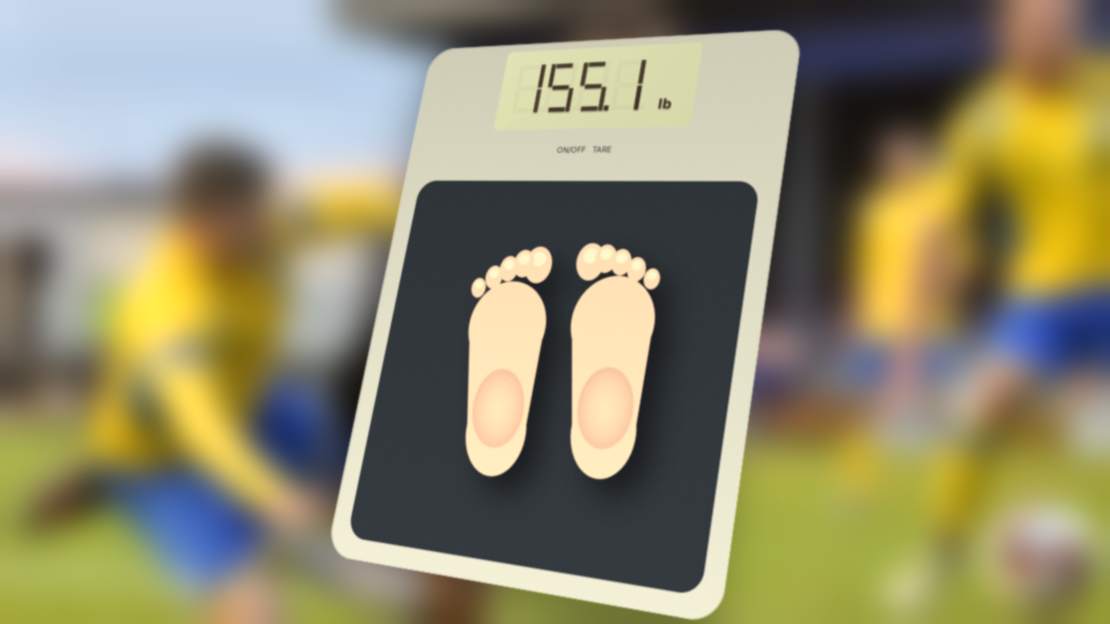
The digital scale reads 155.1 (lb)
